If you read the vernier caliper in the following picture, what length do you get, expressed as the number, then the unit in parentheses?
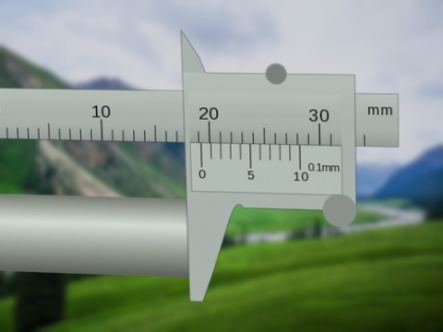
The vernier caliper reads 19.2 (mm)
